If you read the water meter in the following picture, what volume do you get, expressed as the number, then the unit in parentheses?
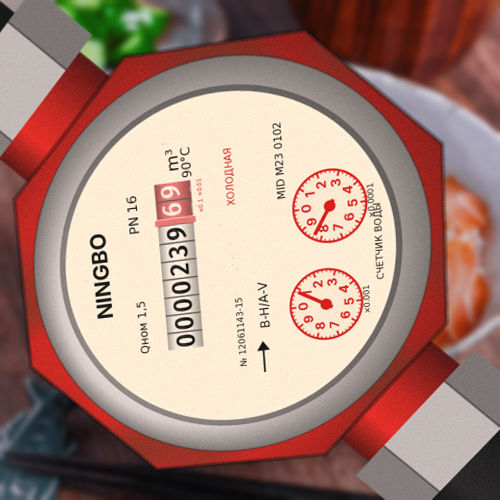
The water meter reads 239.6908 (m³)
